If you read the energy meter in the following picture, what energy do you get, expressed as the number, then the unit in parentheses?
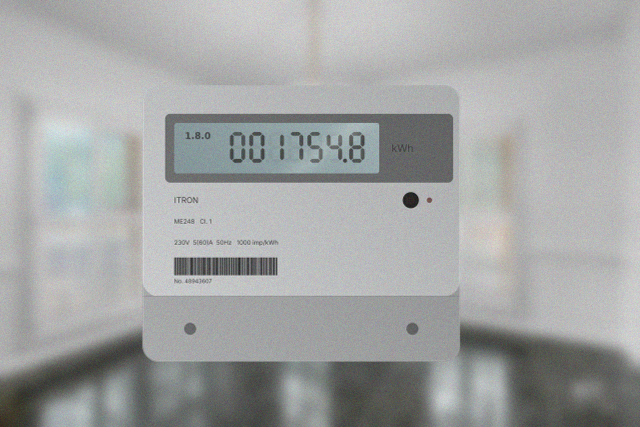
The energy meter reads 1754.8 (kWh)
